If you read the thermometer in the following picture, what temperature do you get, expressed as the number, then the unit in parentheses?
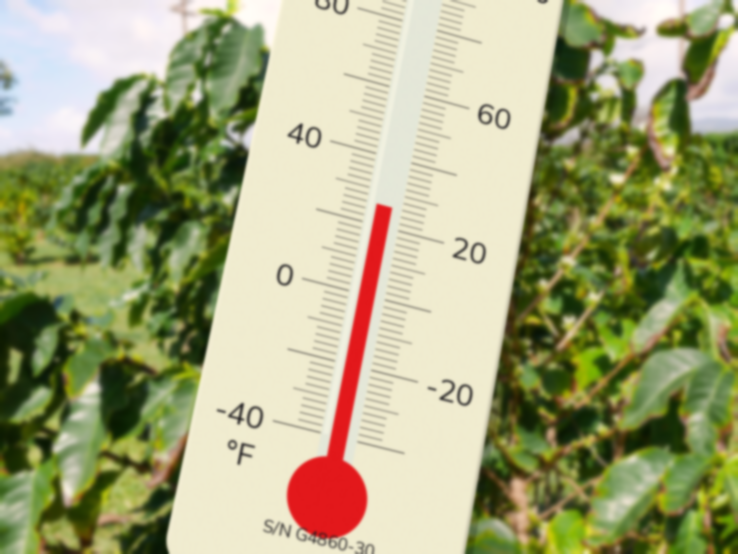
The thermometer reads 26 (°F)
